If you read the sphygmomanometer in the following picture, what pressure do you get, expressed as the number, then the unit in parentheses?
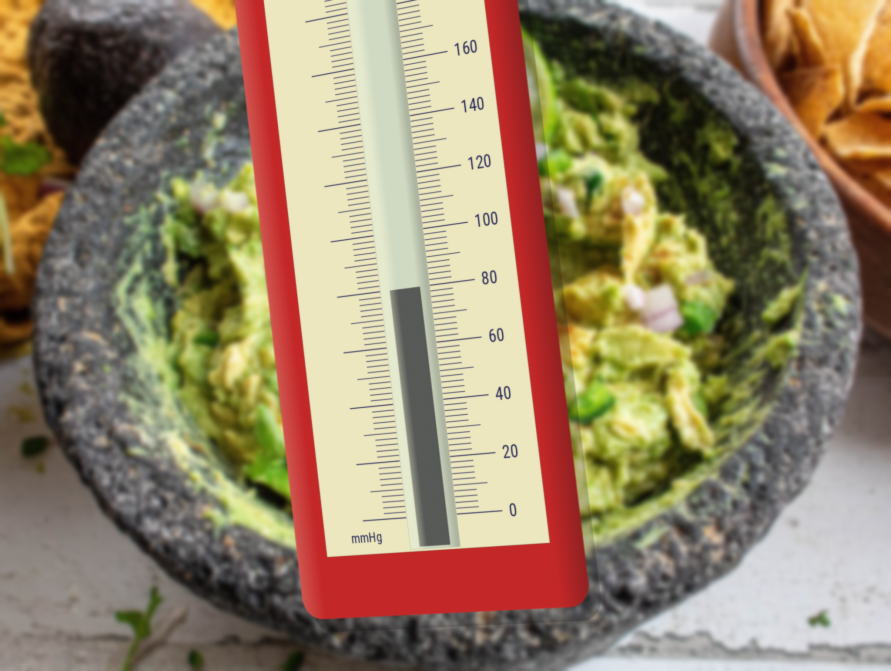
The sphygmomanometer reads 80 (mmHg)
